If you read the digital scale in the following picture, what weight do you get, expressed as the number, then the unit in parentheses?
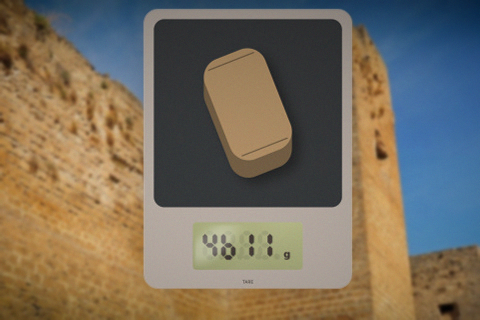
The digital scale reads 4611 (g)
